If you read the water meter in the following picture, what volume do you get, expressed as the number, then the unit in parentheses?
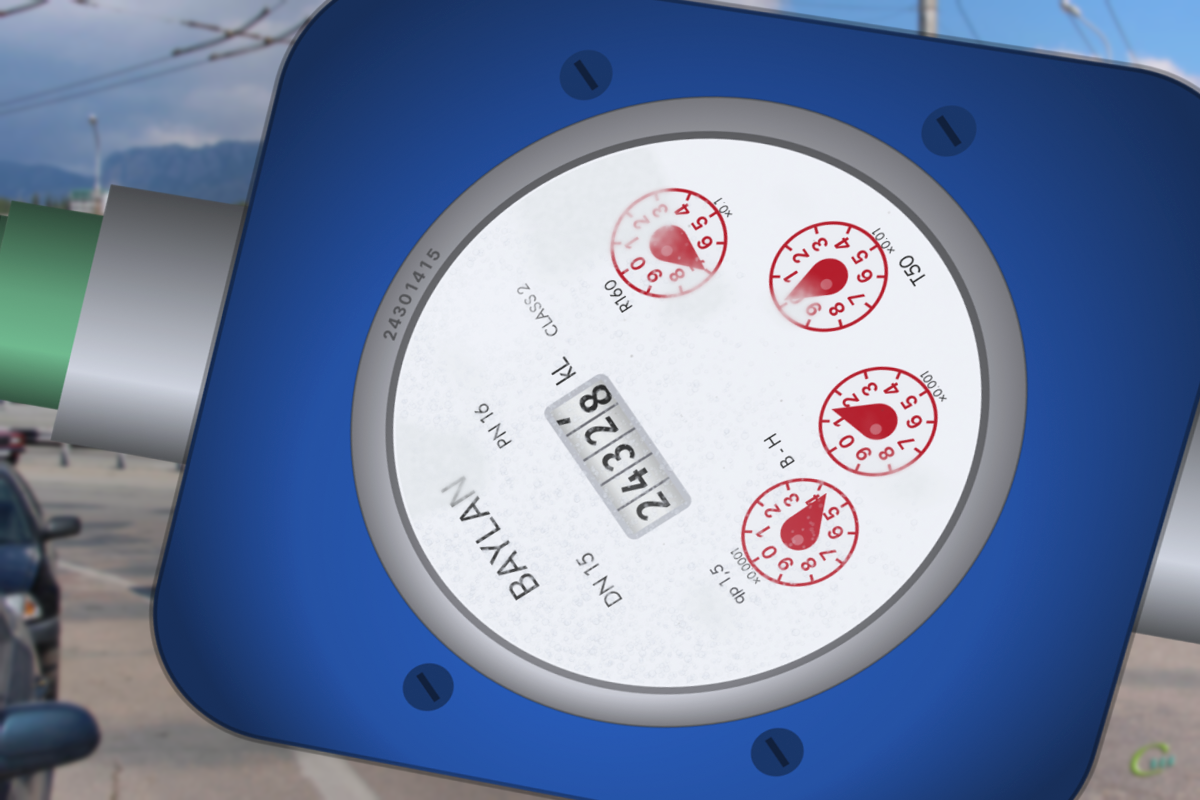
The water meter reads 24327.7014 (kL)
